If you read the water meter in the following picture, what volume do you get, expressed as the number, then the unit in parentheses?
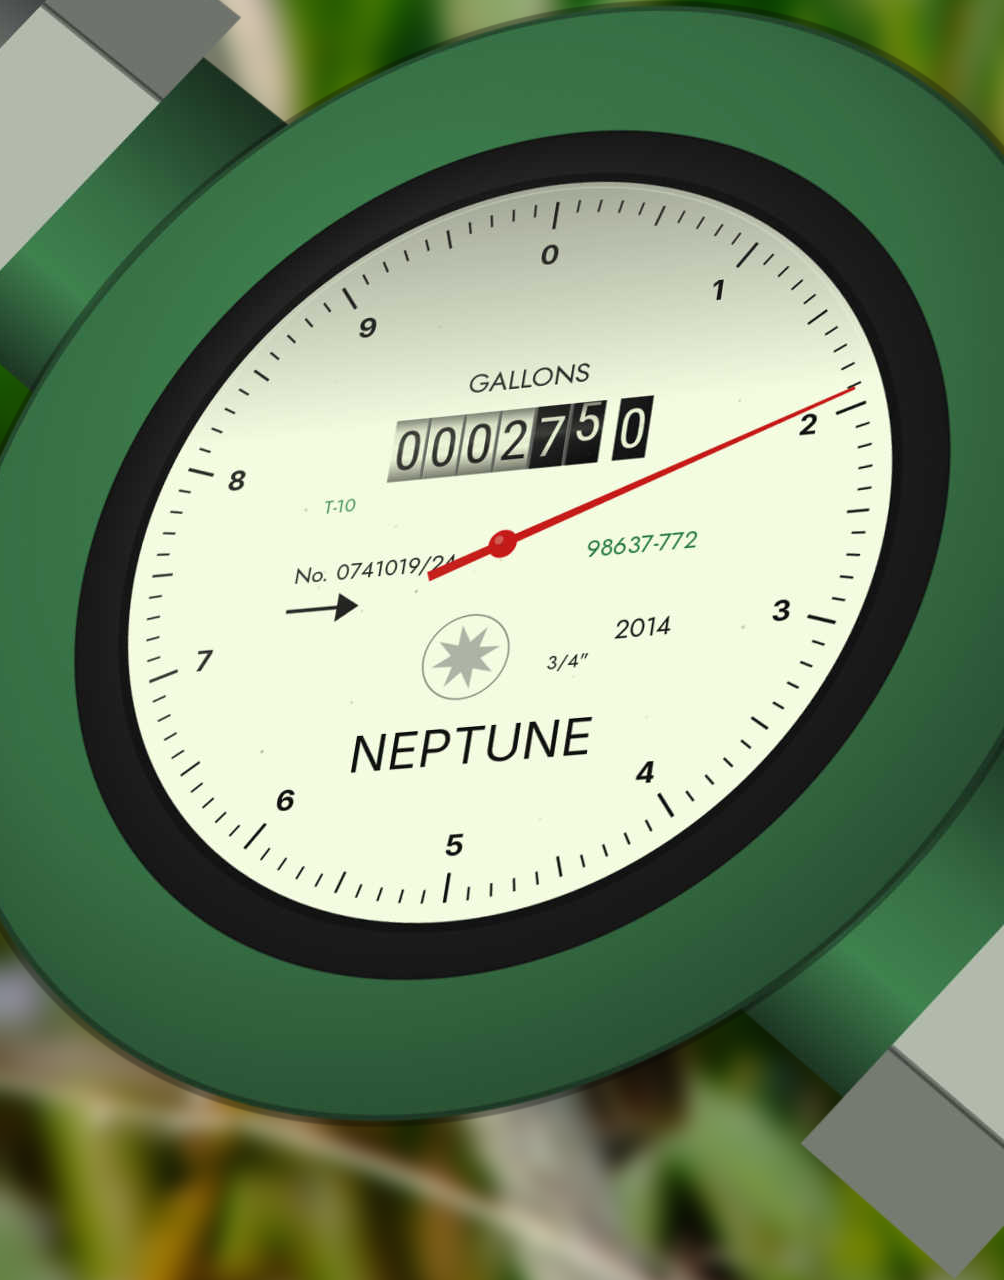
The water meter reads 2751.9 (gal)
